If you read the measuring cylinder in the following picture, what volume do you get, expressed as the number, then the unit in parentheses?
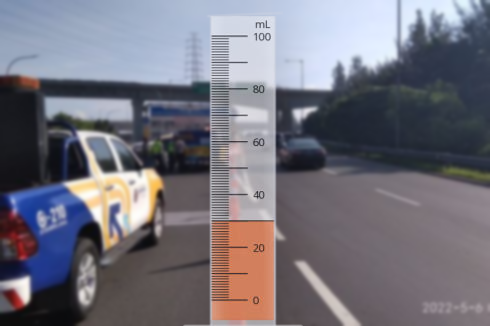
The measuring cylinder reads 30 (mL)
